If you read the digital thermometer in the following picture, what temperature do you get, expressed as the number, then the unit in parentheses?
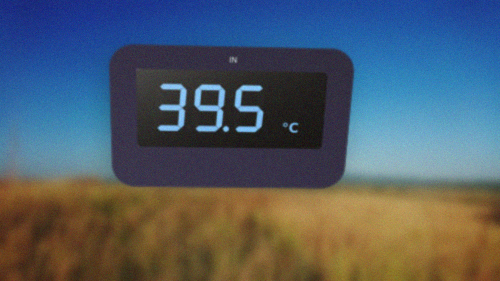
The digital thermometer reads 39.5 (°C)
